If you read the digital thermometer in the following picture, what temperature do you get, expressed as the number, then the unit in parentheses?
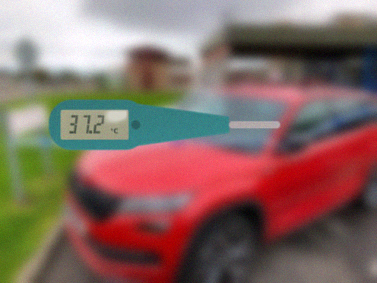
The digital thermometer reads 37.2 (°C)
